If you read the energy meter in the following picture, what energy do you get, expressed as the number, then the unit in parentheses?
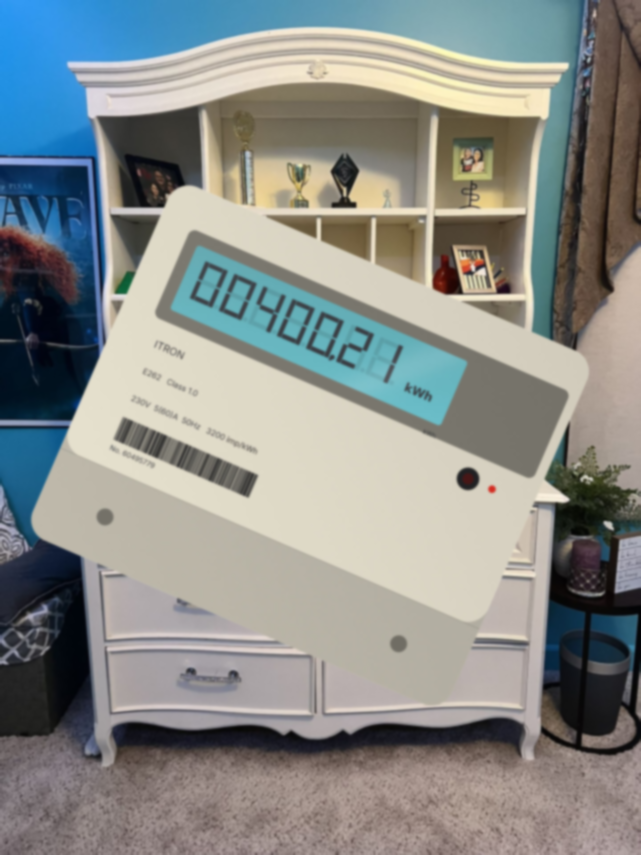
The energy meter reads 400.21 (kWh)
